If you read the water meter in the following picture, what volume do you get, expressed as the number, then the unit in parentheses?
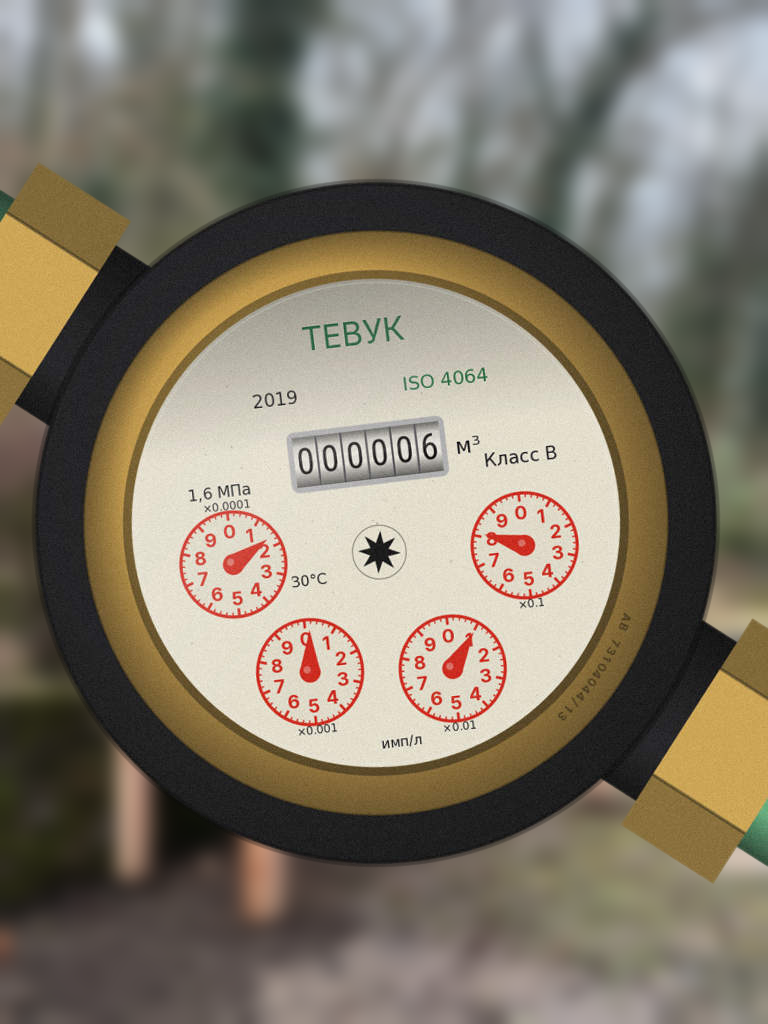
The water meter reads 6.8101 (m³)
